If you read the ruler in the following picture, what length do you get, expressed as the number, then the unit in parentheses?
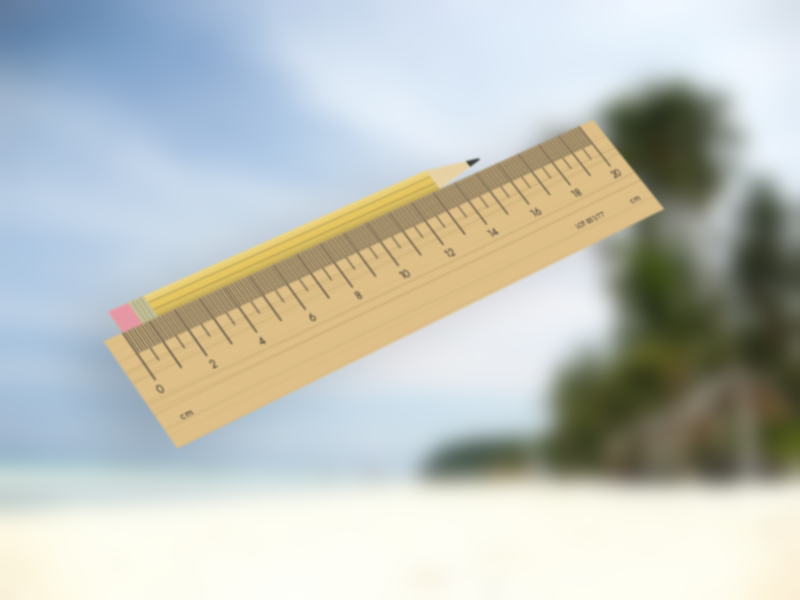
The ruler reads 15.5 (cm)
